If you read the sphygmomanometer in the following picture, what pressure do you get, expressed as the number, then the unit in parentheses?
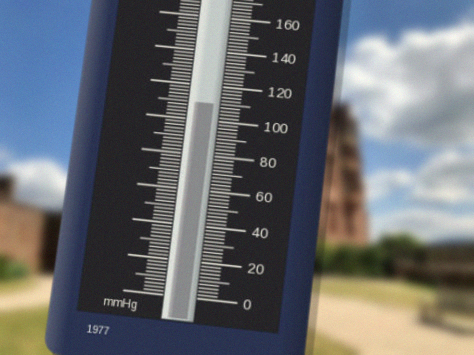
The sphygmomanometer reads 110 (mmHg)
